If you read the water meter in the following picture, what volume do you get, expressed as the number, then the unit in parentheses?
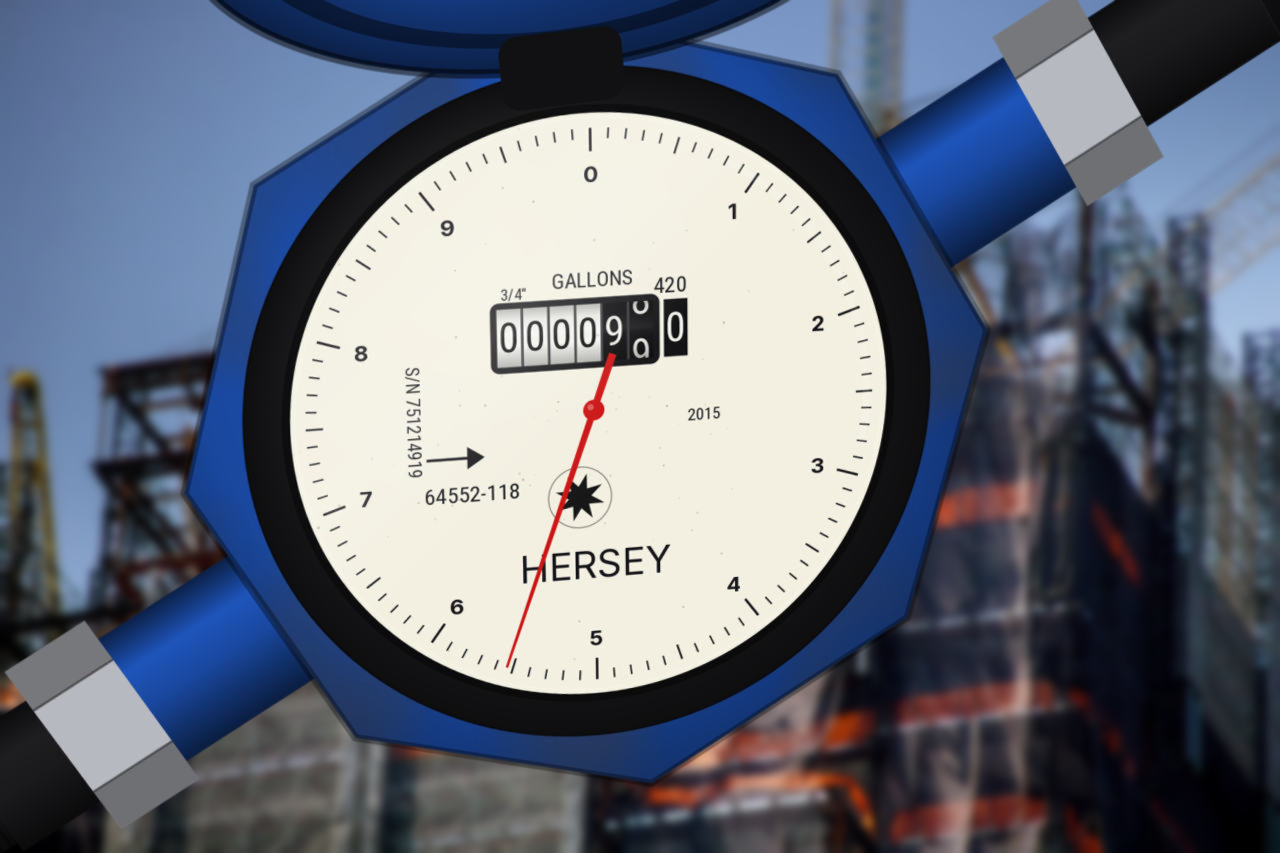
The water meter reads 985.5 (gal)
